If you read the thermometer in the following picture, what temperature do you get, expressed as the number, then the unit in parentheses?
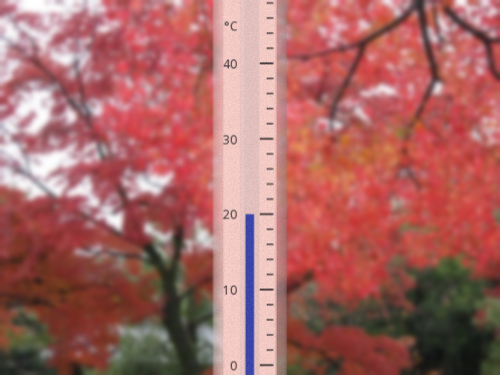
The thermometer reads 20 (°C)
